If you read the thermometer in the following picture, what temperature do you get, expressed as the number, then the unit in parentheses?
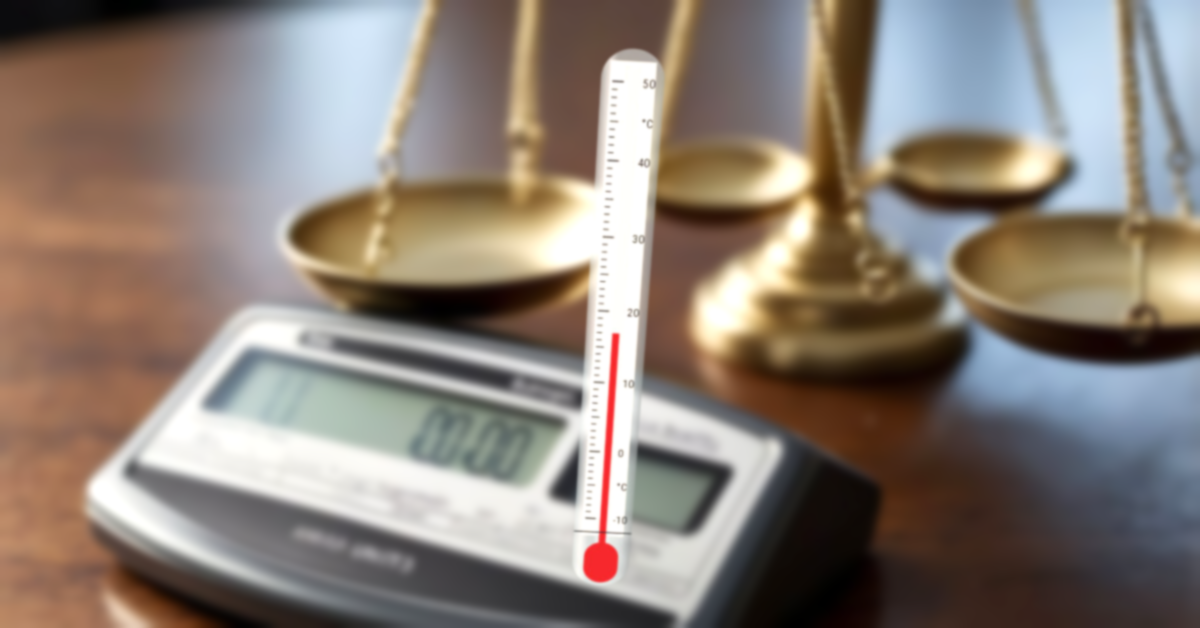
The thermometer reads 17 (°C)
